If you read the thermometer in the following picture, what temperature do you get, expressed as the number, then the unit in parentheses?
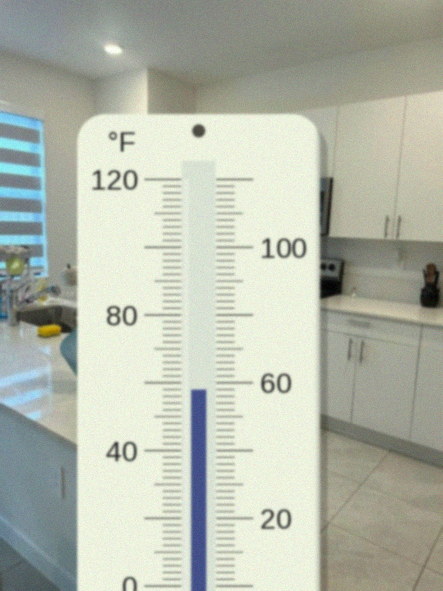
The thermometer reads 58 (°F)
